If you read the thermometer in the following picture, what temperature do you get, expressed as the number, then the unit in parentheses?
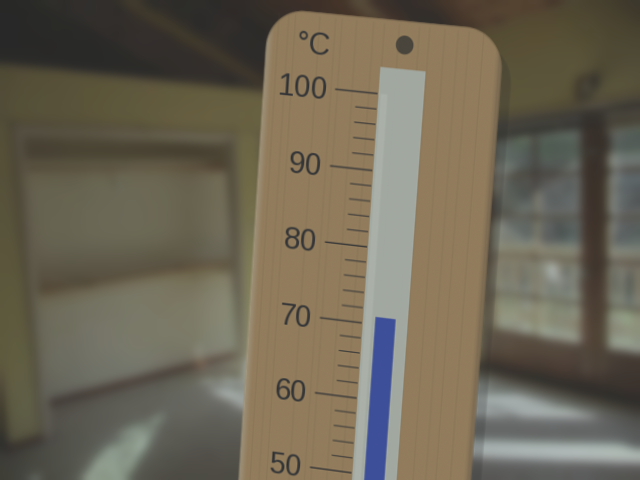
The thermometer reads 71 (°C)
